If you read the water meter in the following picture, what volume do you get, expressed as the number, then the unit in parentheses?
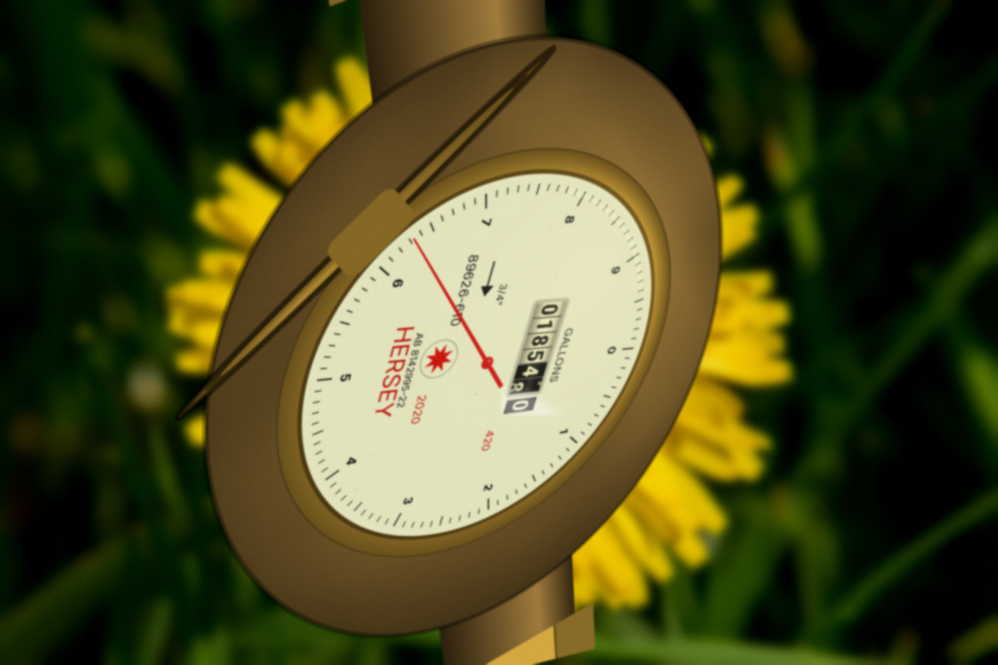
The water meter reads 185476.3 (gal)
